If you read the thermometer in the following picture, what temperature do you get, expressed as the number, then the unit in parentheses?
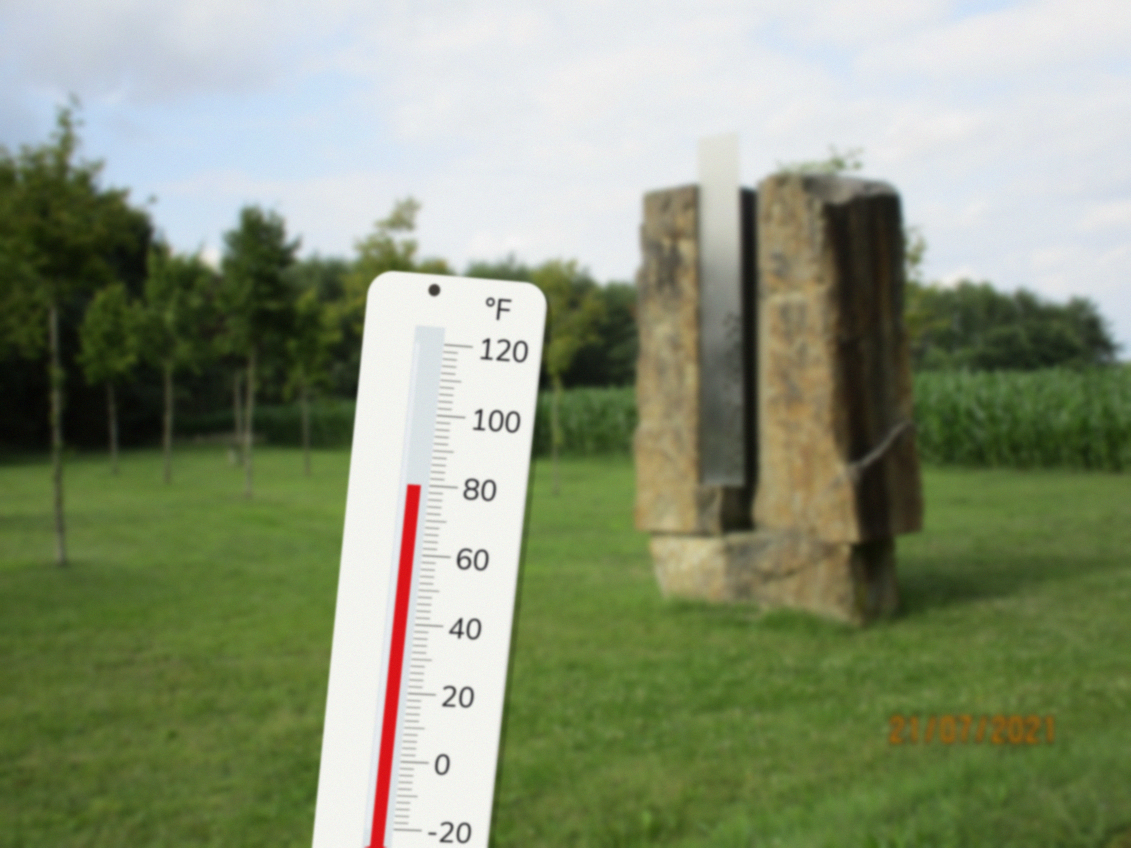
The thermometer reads 80 (°F)
